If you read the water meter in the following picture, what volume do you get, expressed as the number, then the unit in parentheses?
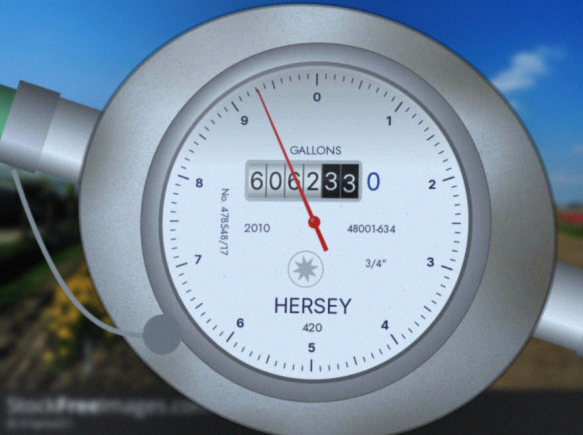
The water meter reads 6062329.3 (gal)
